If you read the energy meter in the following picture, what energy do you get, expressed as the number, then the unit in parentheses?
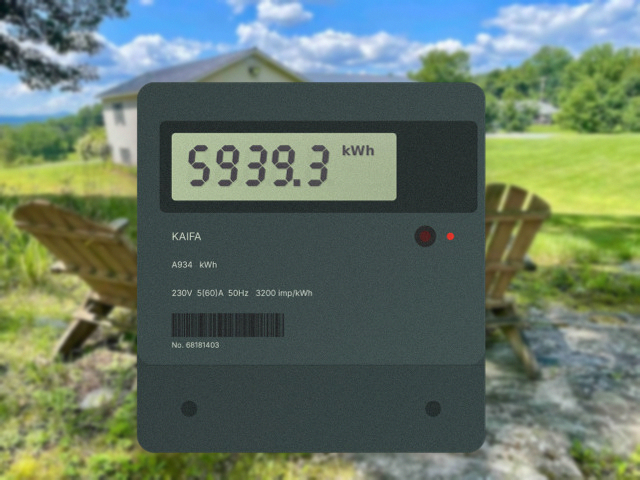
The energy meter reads 5939.3 (kWh)
